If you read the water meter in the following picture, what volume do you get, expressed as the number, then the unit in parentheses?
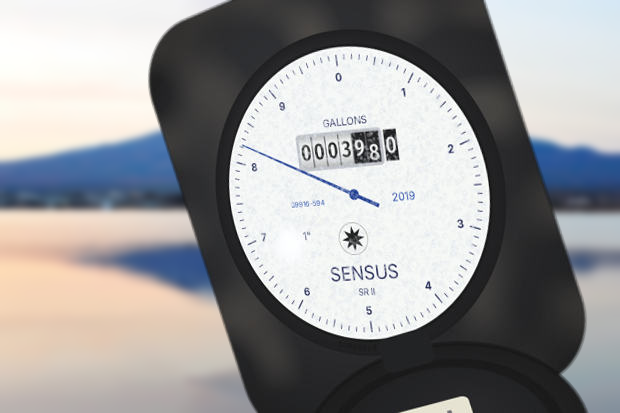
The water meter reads 3978.2 (gal)
